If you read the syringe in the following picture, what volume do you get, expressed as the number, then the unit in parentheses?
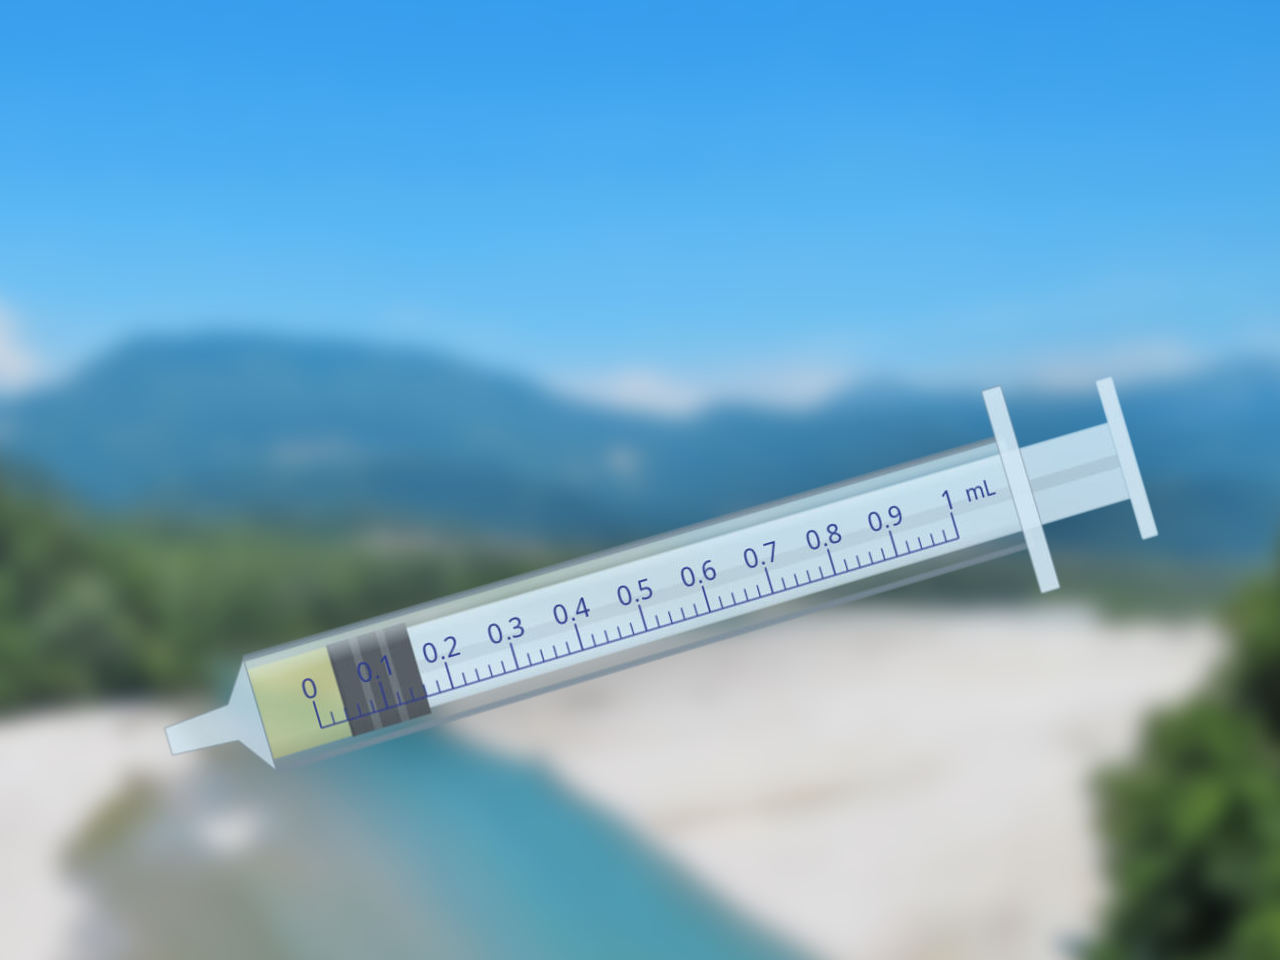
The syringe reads 0.04 (mL)
